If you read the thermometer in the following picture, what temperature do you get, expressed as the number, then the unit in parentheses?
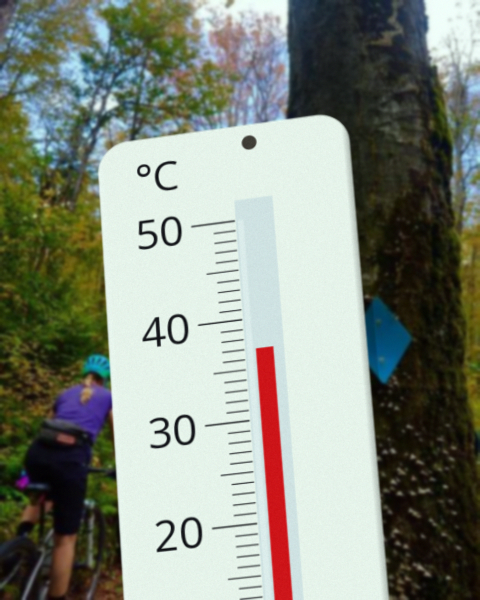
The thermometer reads 37 (°C)
